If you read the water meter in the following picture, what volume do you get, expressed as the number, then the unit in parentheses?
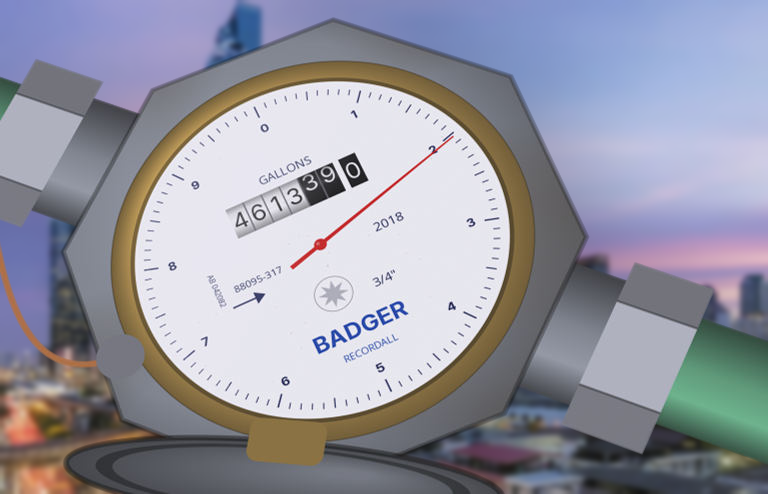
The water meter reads 4613392.0 (gal)
